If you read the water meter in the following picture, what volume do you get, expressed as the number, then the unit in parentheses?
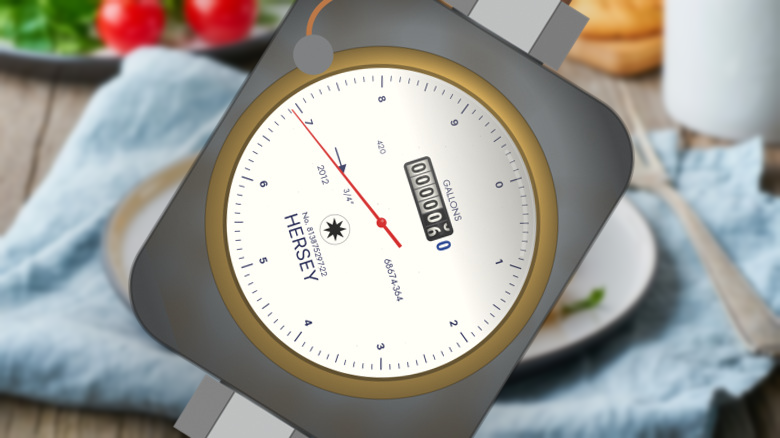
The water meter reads 56.9 (gal)
